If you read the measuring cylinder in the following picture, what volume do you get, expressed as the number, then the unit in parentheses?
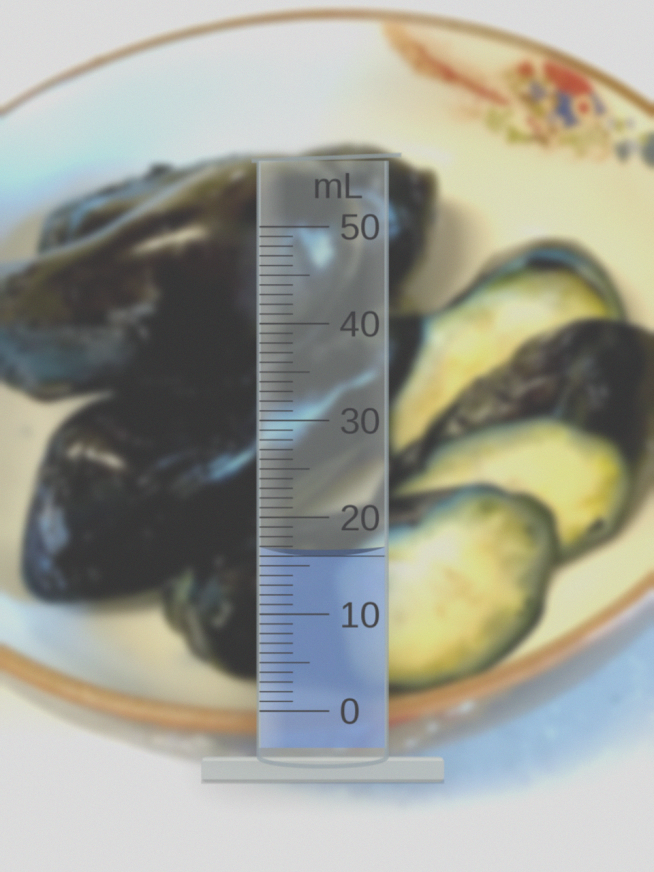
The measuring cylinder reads 16 (mL)
